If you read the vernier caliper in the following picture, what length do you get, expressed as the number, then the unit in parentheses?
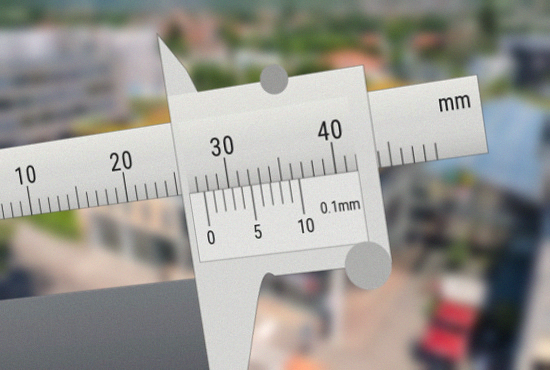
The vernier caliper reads 27.6 (mm)
